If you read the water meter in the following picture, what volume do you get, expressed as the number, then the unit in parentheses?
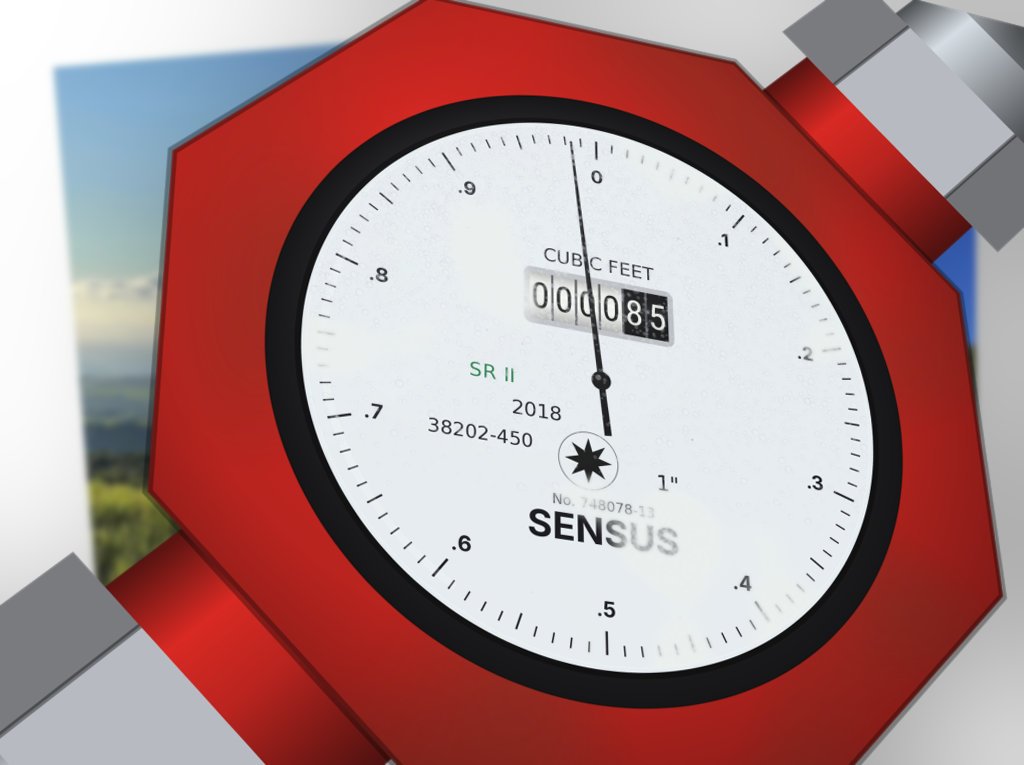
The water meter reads 84.98 (ft³)
